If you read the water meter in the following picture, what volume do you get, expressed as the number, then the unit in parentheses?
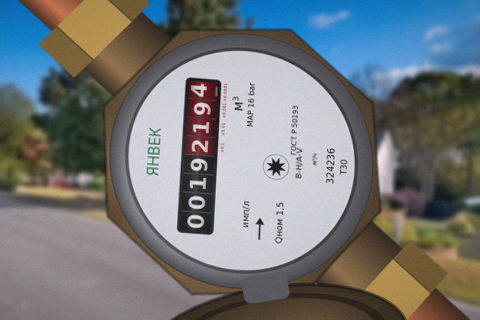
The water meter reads 19.2194 (m³)
